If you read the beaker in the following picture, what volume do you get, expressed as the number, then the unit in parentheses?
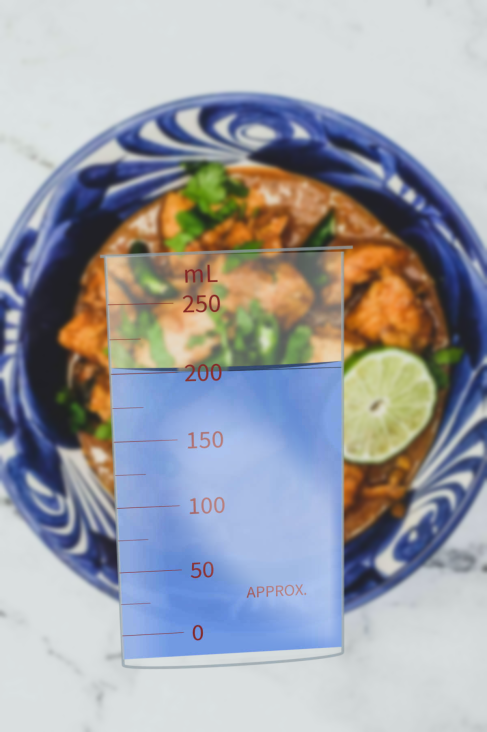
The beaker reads 200 (mL)
